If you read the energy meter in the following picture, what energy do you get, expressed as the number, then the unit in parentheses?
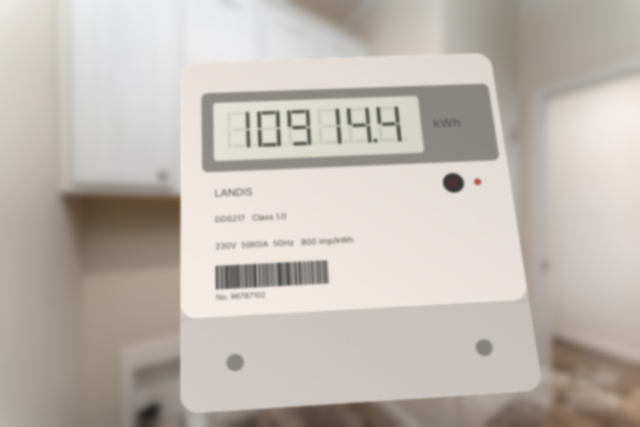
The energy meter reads 10914.4 (kWh)
